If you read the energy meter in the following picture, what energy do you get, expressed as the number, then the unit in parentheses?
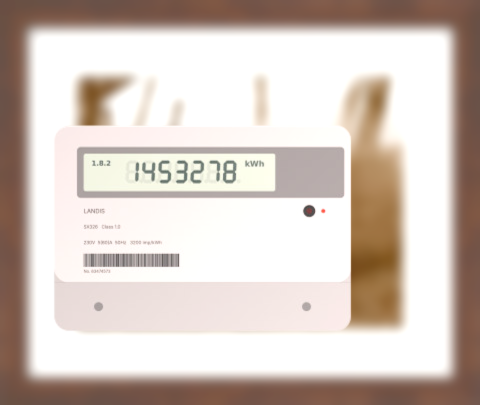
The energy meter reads 1453278 (kWh)
